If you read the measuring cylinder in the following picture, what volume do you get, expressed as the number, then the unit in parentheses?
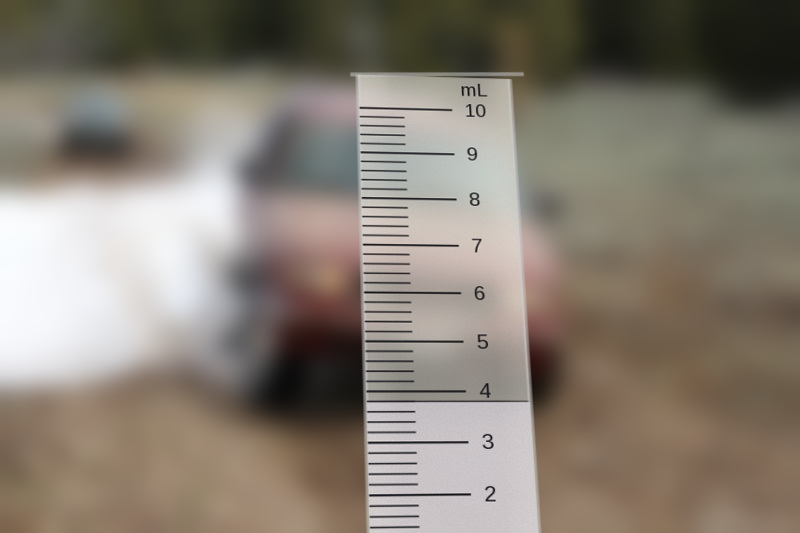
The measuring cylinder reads 3.8 (mL)
